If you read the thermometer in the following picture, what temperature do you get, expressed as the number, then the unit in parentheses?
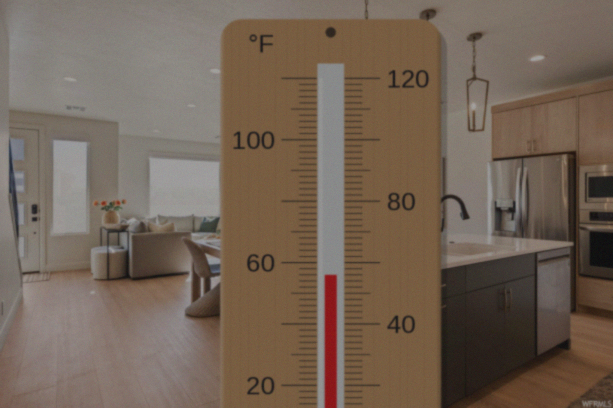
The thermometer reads 56 (°F)
